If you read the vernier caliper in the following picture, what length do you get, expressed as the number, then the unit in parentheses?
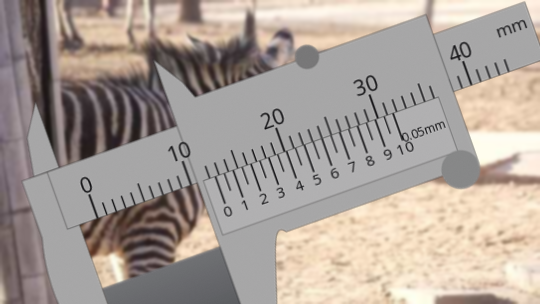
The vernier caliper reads 12.6 (mm)
